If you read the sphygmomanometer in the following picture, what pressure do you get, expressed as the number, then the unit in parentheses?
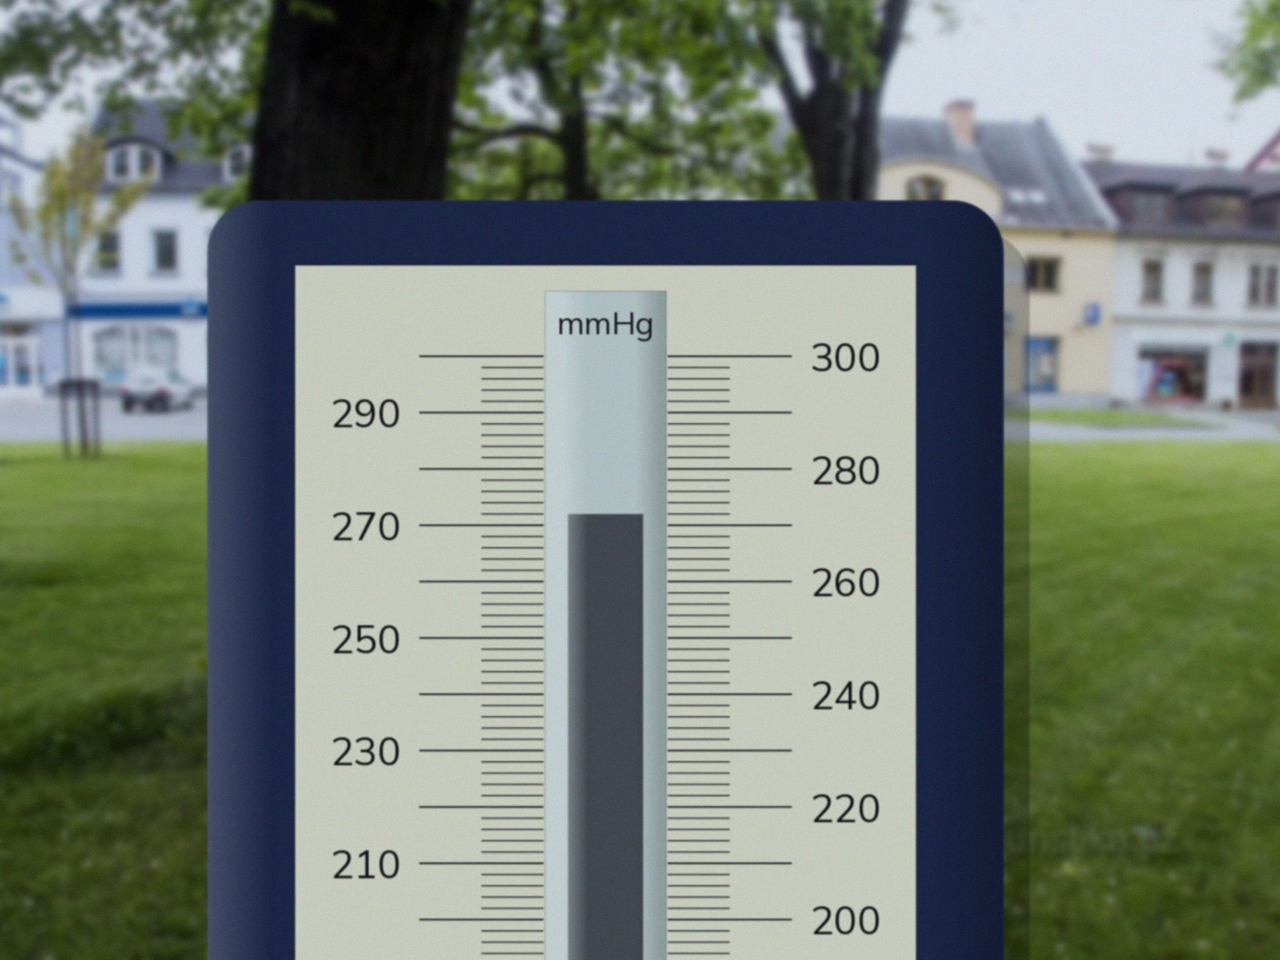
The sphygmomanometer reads 272 (mmHg)
